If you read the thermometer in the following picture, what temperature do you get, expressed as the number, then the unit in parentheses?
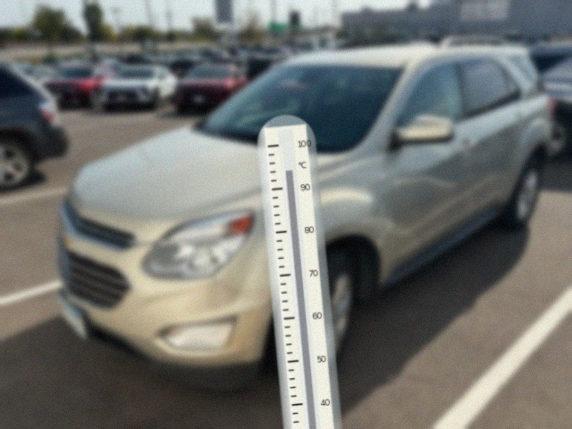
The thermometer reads 94 (°C)
